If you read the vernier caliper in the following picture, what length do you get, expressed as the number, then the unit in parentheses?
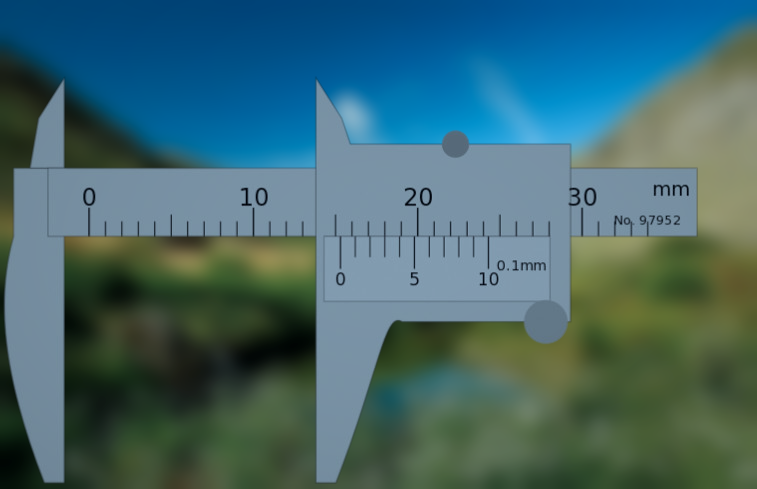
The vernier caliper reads 15.3 (mm)
